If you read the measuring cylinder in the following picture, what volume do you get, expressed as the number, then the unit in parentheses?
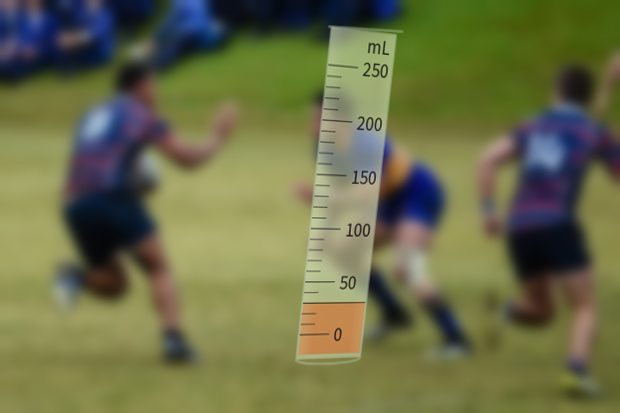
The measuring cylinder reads 30 (mL)
